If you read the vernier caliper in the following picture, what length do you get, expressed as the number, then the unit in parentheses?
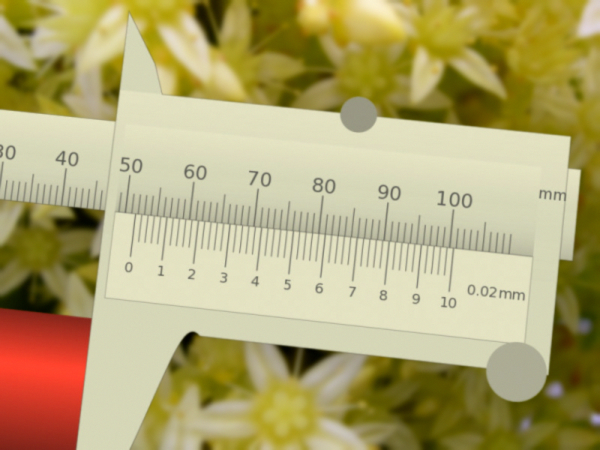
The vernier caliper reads 51.6 (mm)
